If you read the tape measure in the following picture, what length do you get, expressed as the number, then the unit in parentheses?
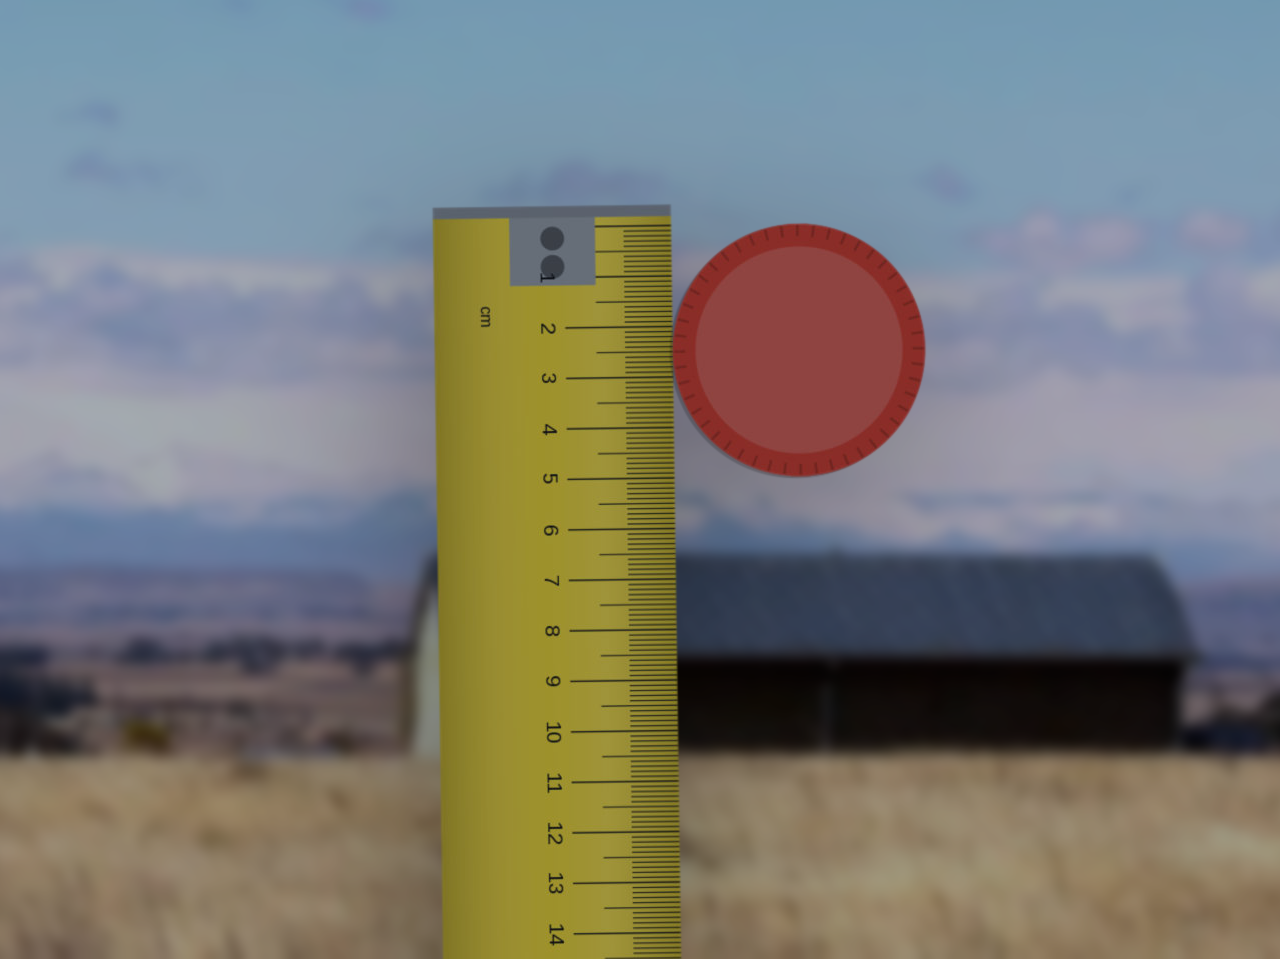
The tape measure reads 5 (cm)
